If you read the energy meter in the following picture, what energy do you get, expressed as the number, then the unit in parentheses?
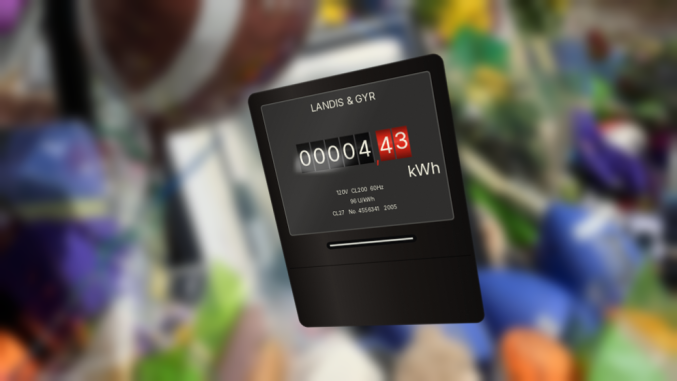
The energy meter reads 4.43 (kWh)
